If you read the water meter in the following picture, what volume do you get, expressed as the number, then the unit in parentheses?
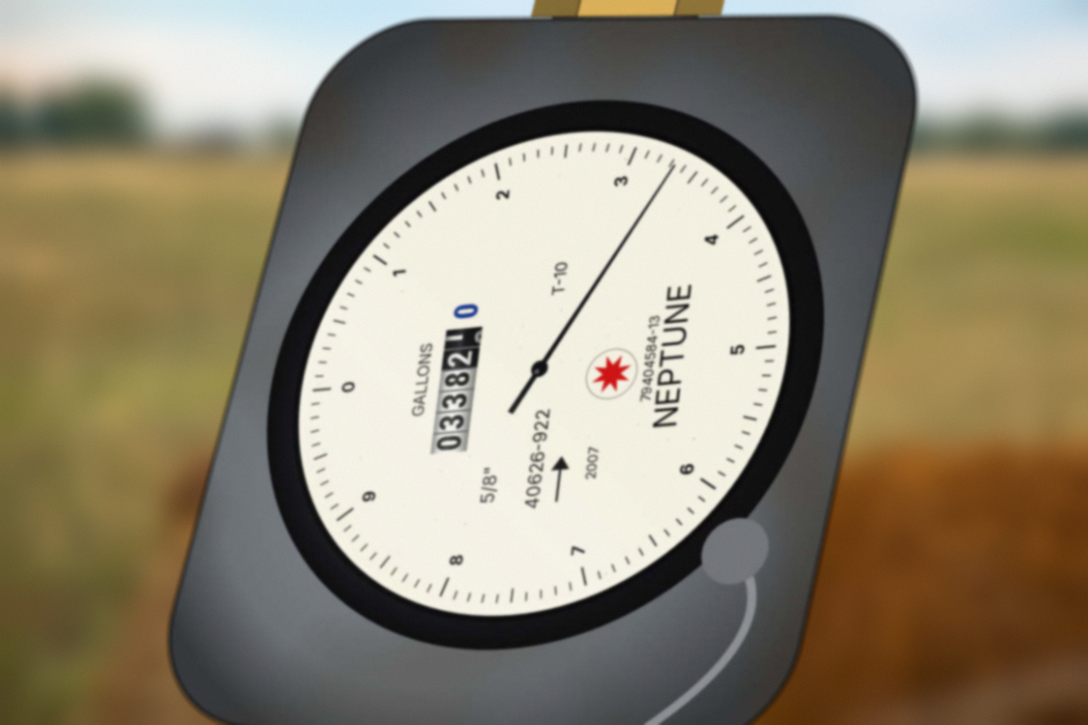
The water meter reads 338213.3 (gal)
